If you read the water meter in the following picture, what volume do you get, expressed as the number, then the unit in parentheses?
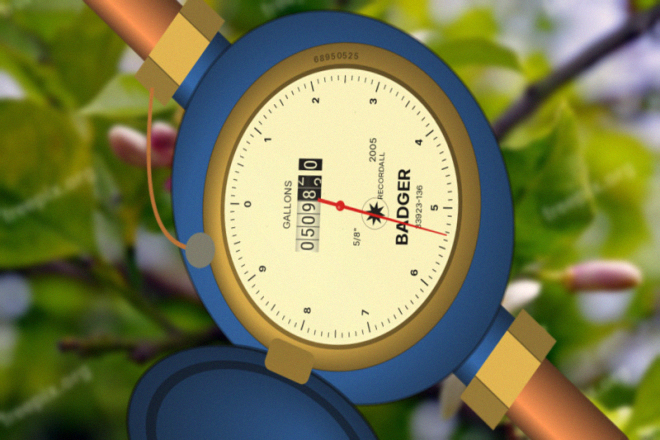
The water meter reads 509825.3 (gal)
